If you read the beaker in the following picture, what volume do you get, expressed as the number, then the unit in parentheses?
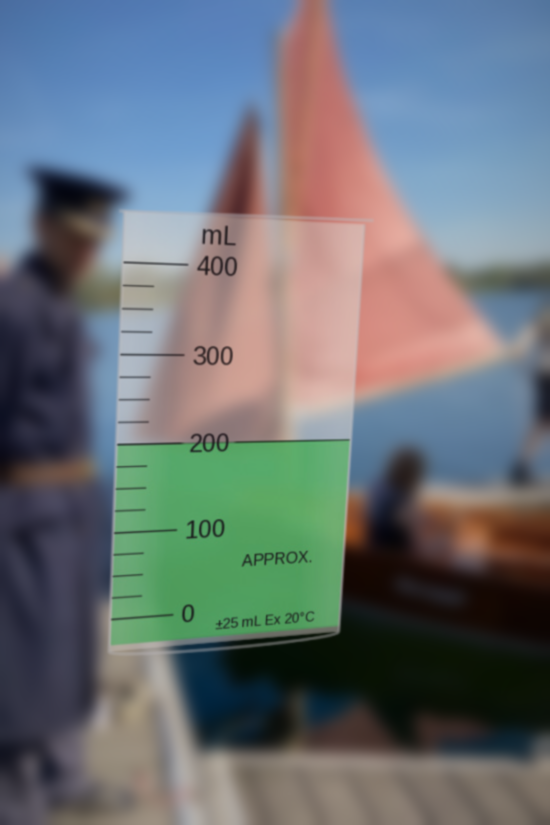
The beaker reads 200 (mL)
